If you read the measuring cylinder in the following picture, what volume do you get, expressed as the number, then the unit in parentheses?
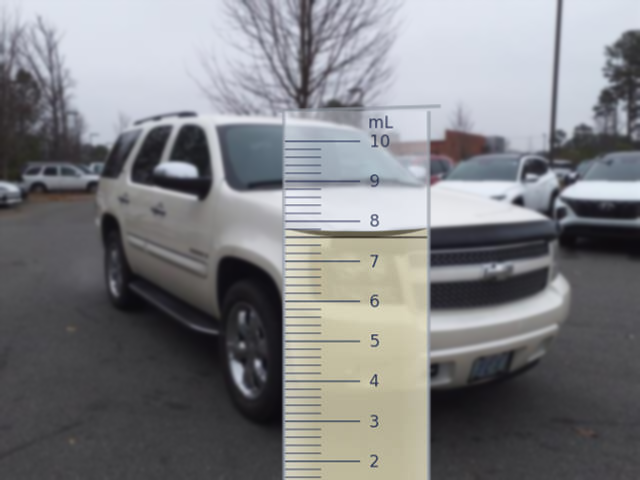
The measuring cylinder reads 7.6 (mL)
